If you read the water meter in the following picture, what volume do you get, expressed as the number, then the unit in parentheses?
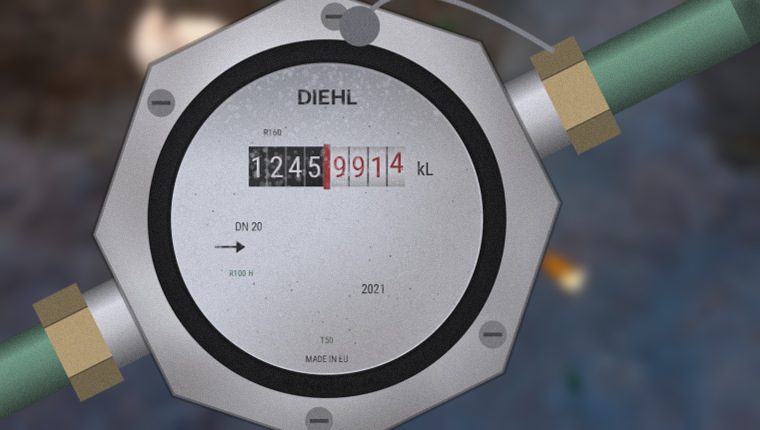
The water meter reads 1245.9914 (kL)
